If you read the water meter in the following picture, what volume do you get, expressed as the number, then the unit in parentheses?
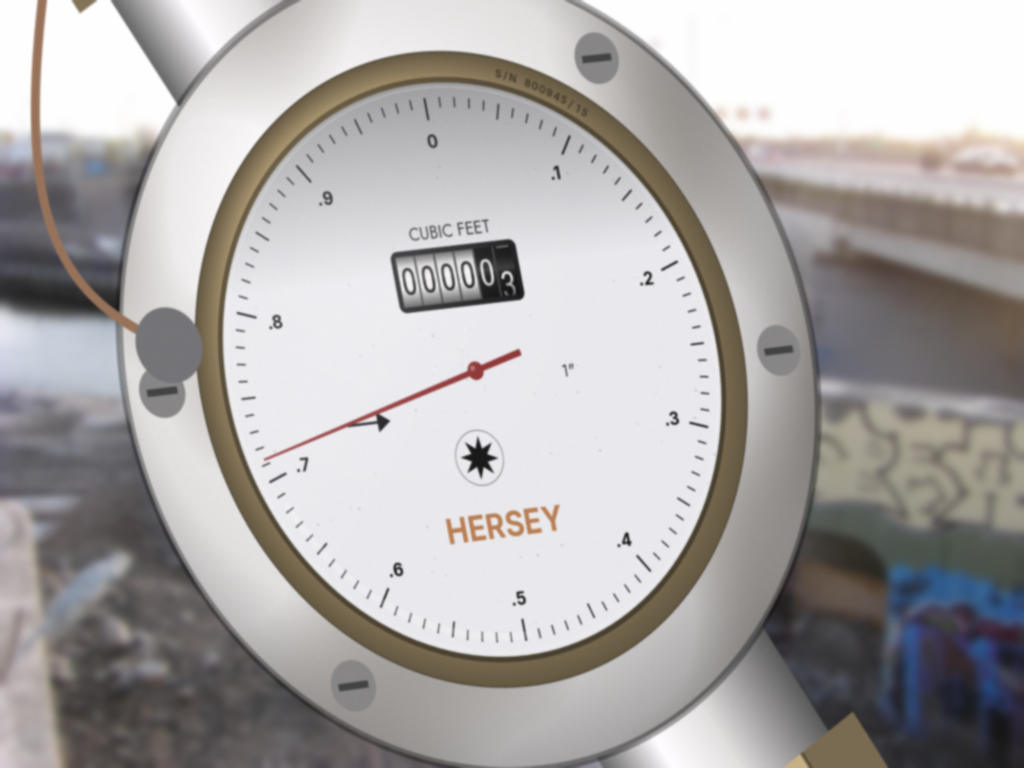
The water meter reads 2.71 (ft³)
